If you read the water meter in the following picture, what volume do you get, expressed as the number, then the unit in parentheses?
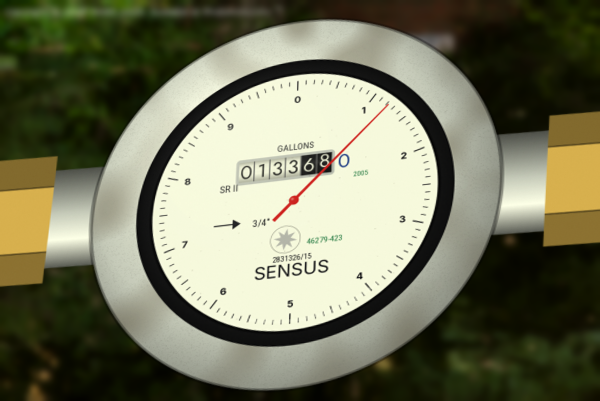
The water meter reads 133681.2 (gal)
